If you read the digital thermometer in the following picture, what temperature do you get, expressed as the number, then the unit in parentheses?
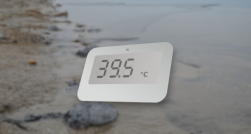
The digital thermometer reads 39.5 (°C)
